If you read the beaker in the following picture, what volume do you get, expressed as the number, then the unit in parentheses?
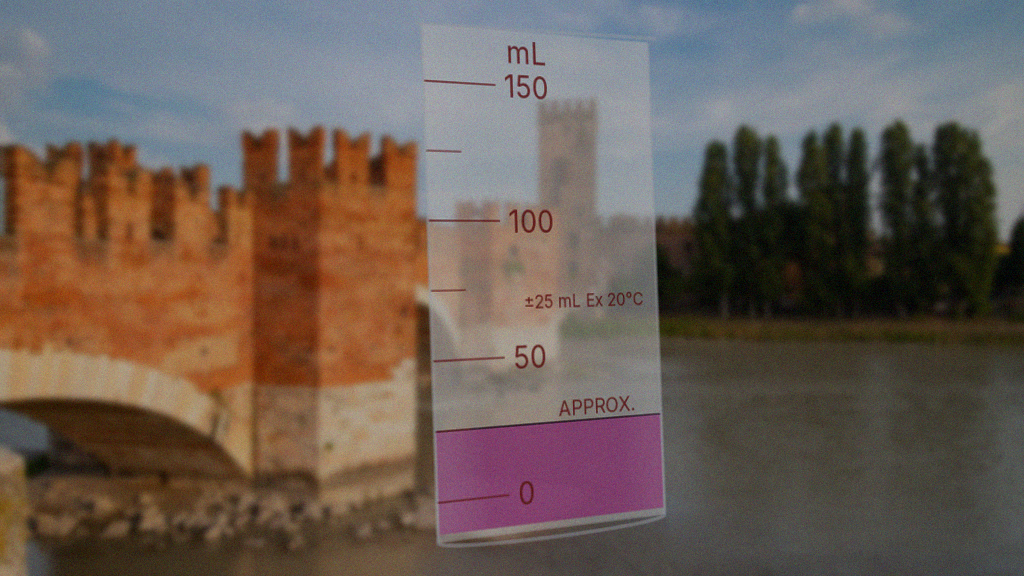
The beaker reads 25 (mL)
